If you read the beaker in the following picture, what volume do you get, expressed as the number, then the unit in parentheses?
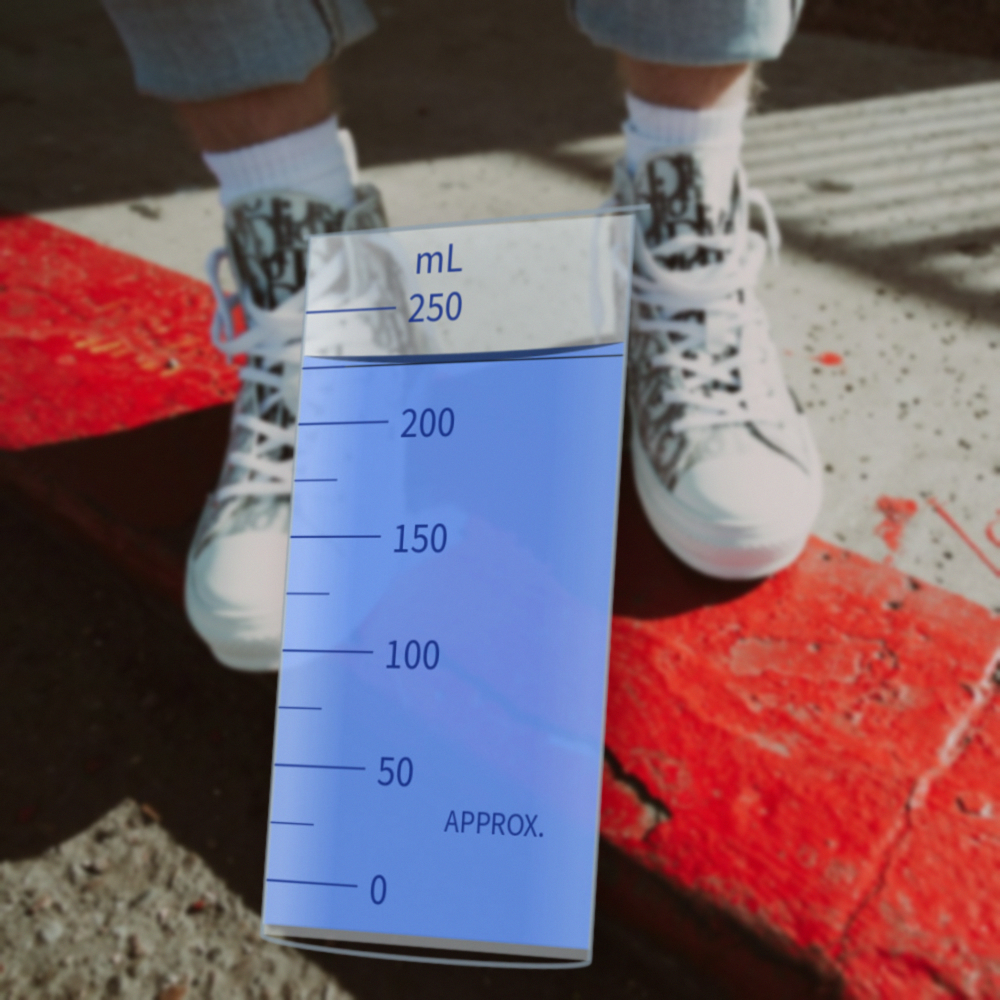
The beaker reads 225 (mL)
